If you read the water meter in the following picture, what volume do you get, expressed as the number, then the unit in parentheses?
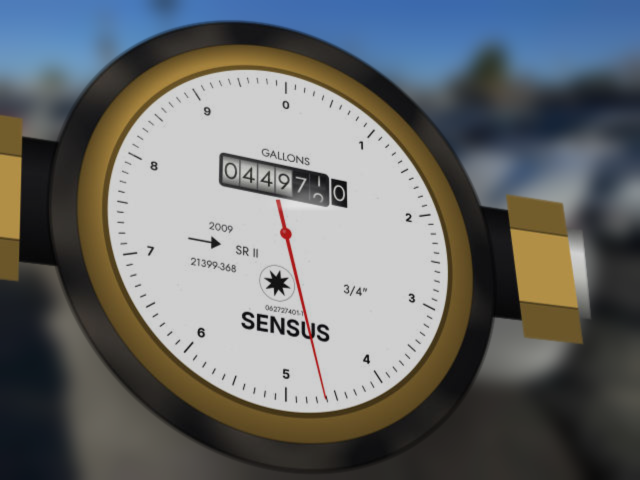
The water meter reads 449714.6 (gal)
